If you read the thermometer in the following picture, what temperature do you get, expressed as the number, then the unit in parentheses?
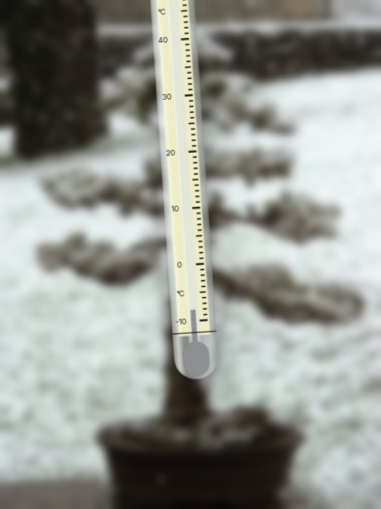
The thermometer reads -8 (°C)
